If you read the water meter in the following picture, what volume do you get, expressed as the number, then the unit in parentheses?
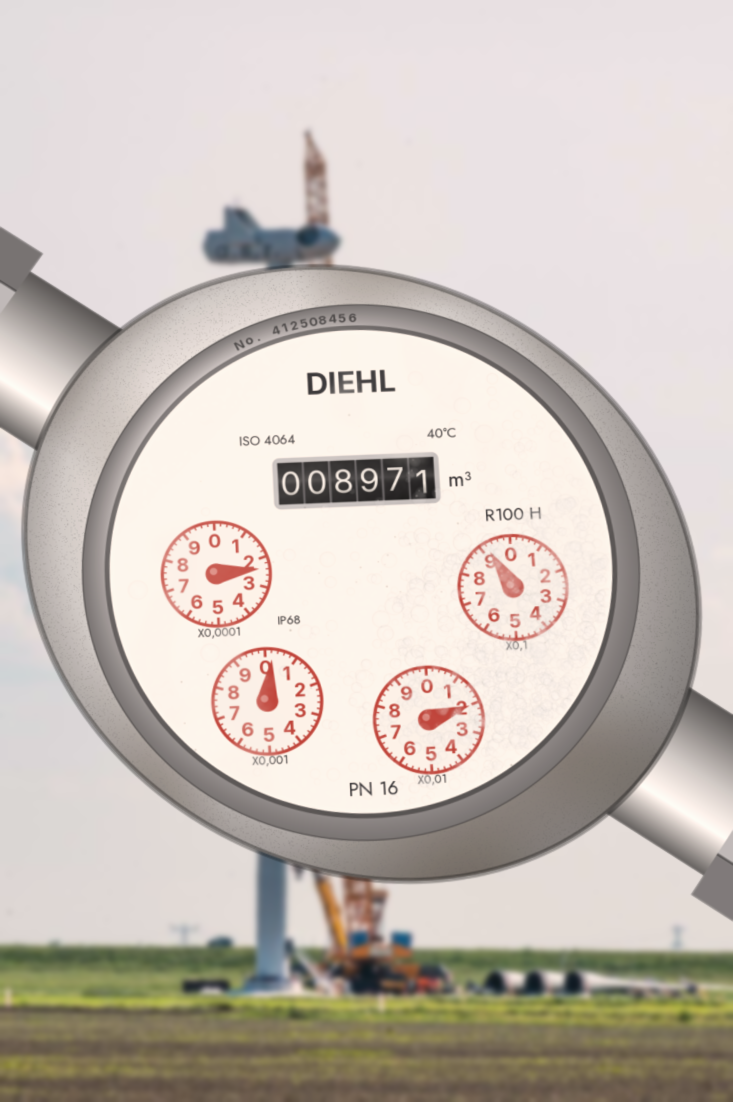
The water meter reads 8970.9202 (m³)
